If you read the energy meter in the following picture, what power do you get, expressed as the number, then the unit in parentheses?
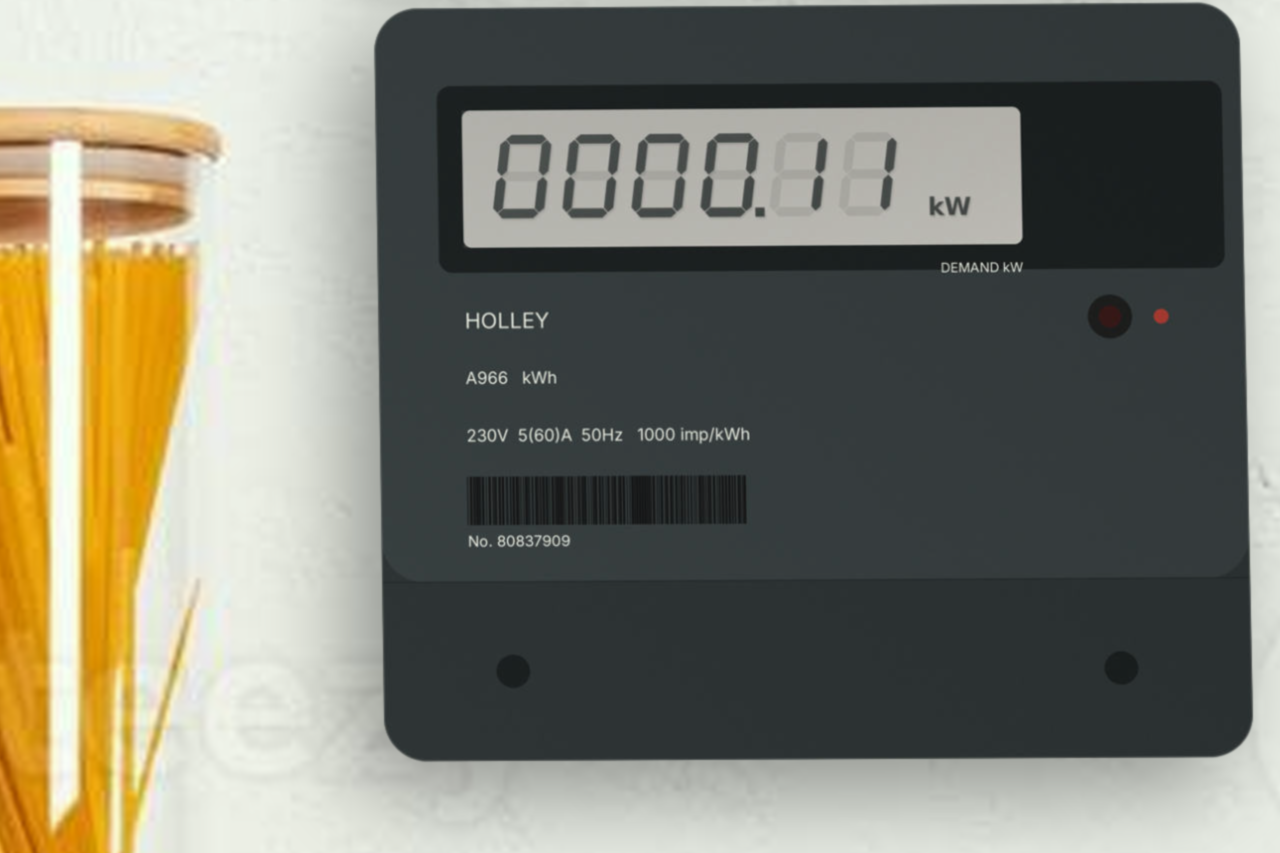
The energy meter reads 0.11 (kW)
